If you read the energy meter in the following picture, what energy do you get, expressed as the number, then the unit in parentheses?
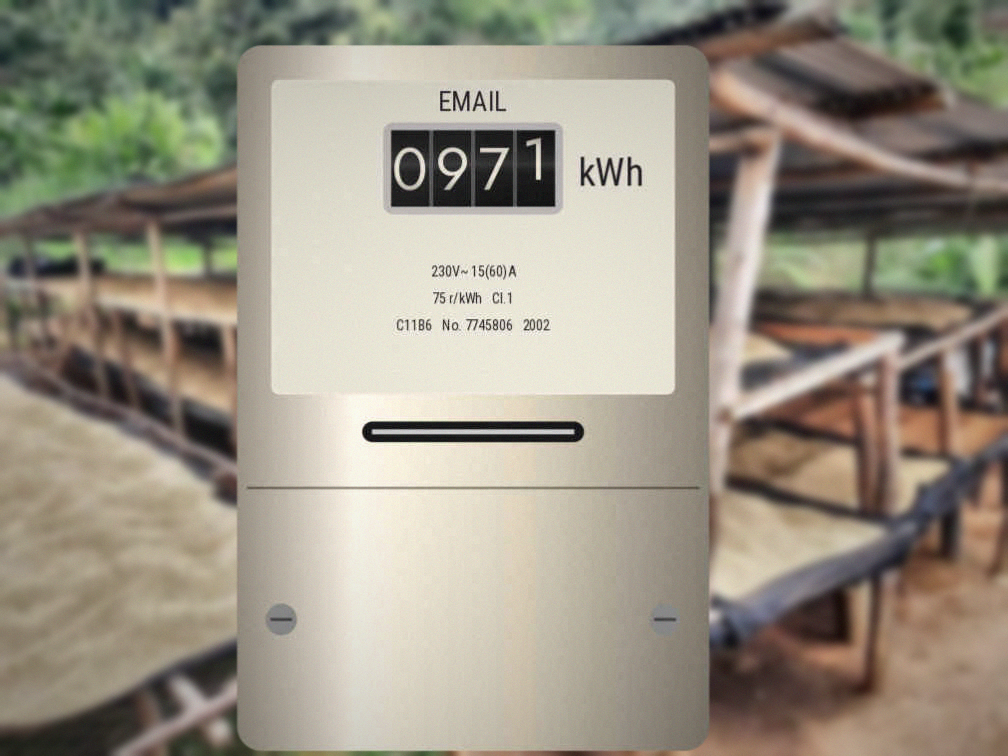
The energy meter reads 971 (kWh)
